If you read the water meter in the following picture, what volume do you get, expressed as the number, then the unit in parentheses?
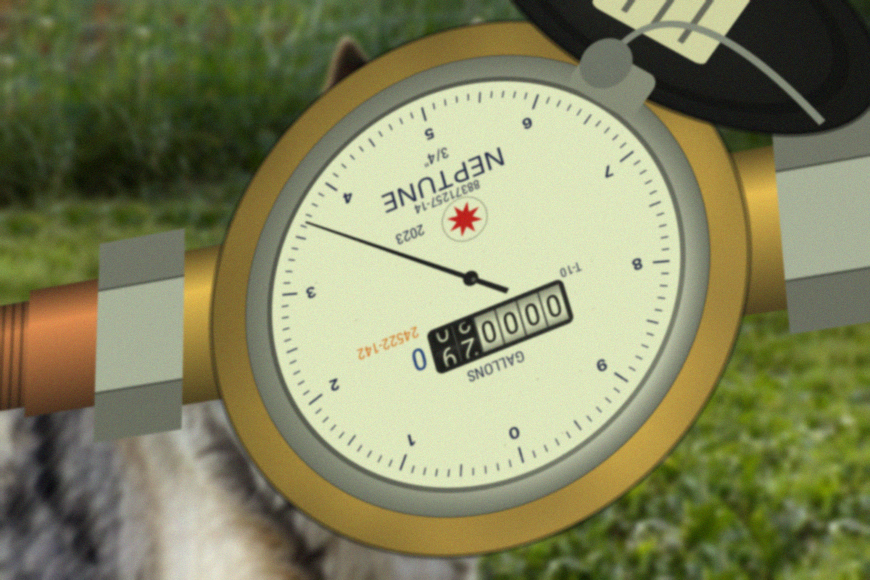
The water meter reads 293.6 (gal)
